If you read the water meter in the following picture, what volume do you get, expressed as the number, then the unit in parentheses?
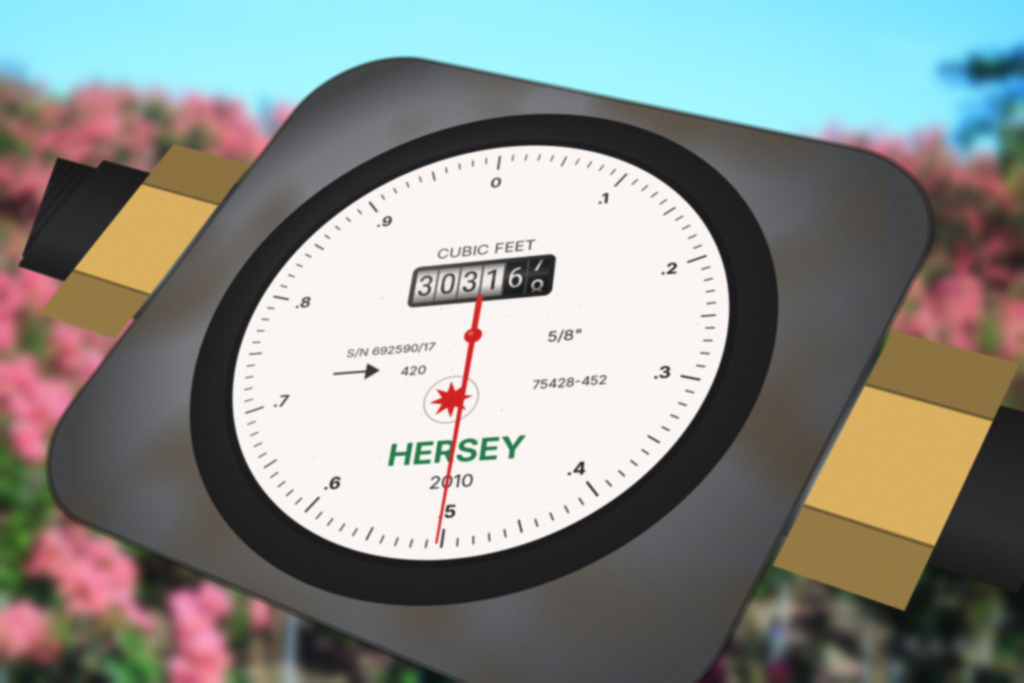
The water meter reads 303167.50 (ft³)
